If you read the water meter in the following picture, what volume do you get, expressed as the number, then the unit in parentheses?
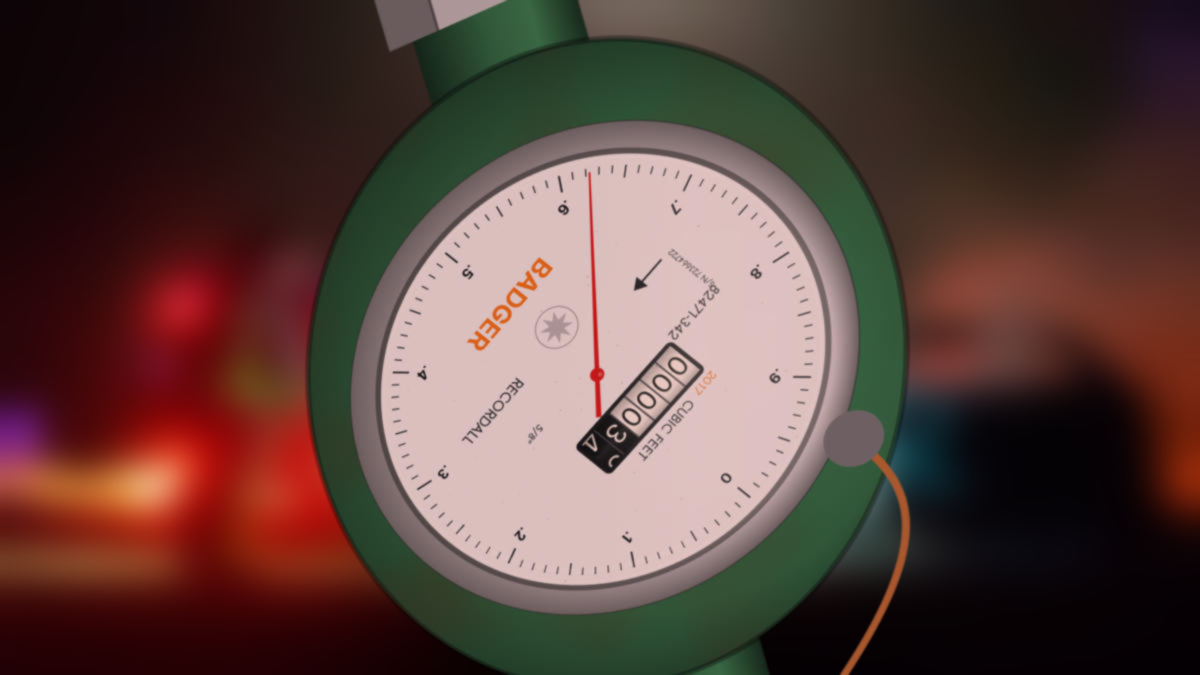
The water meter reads 33.62 (ft³)
